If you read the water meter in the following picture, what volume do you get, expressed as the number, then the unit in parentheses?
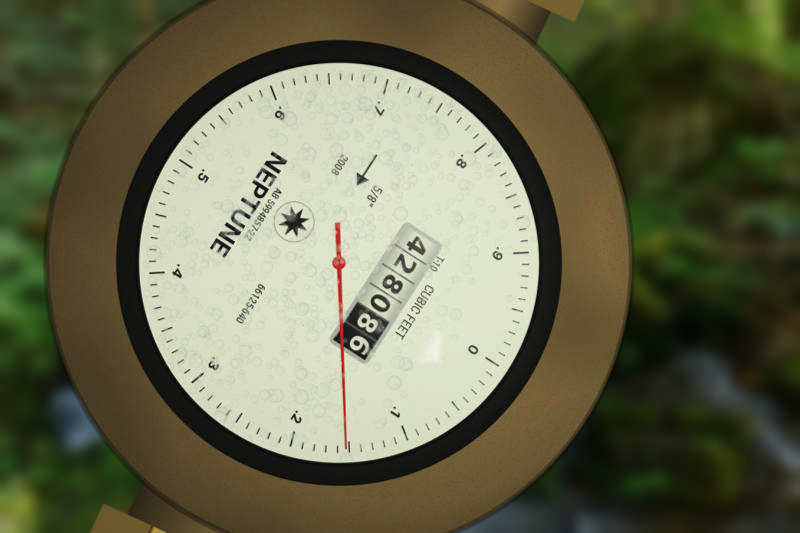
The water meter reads 428086.15 (ft³)
